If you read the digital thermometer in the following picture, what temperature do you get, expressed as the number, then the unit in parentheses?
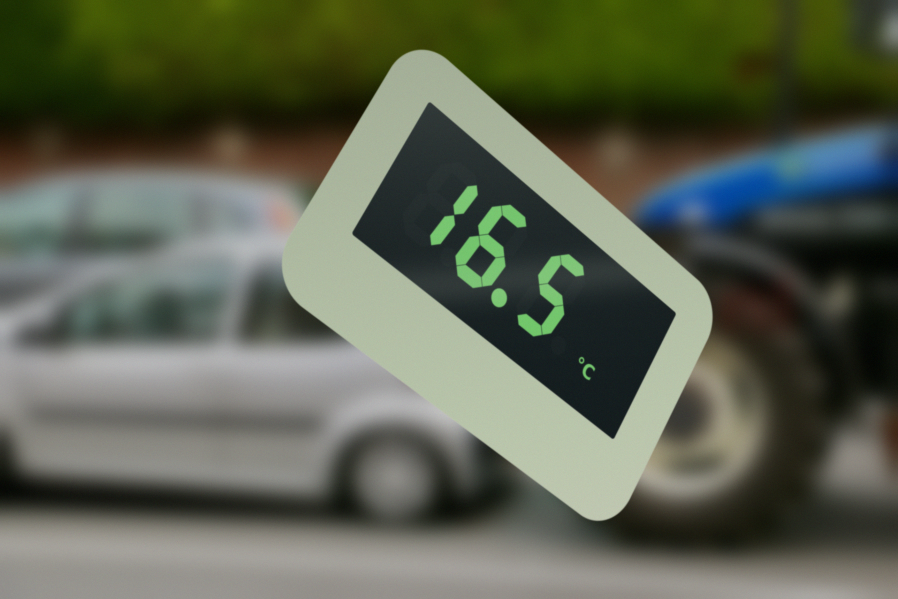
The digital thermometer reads 16.5 (°C)
